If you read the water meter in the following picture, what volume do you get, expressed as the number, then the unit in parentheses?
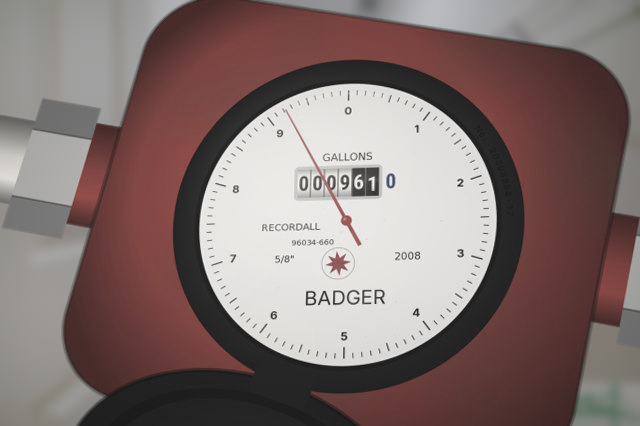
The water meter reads 9609.2 (gal)
